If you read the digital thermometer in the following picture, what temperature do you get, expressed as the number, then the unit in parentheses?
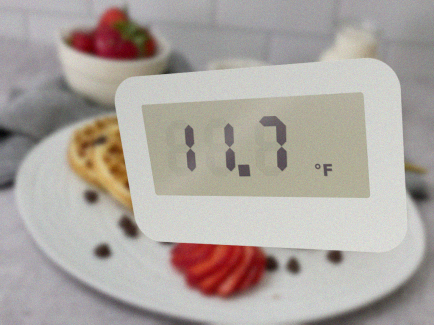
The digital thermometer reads 11.7 (°F)
